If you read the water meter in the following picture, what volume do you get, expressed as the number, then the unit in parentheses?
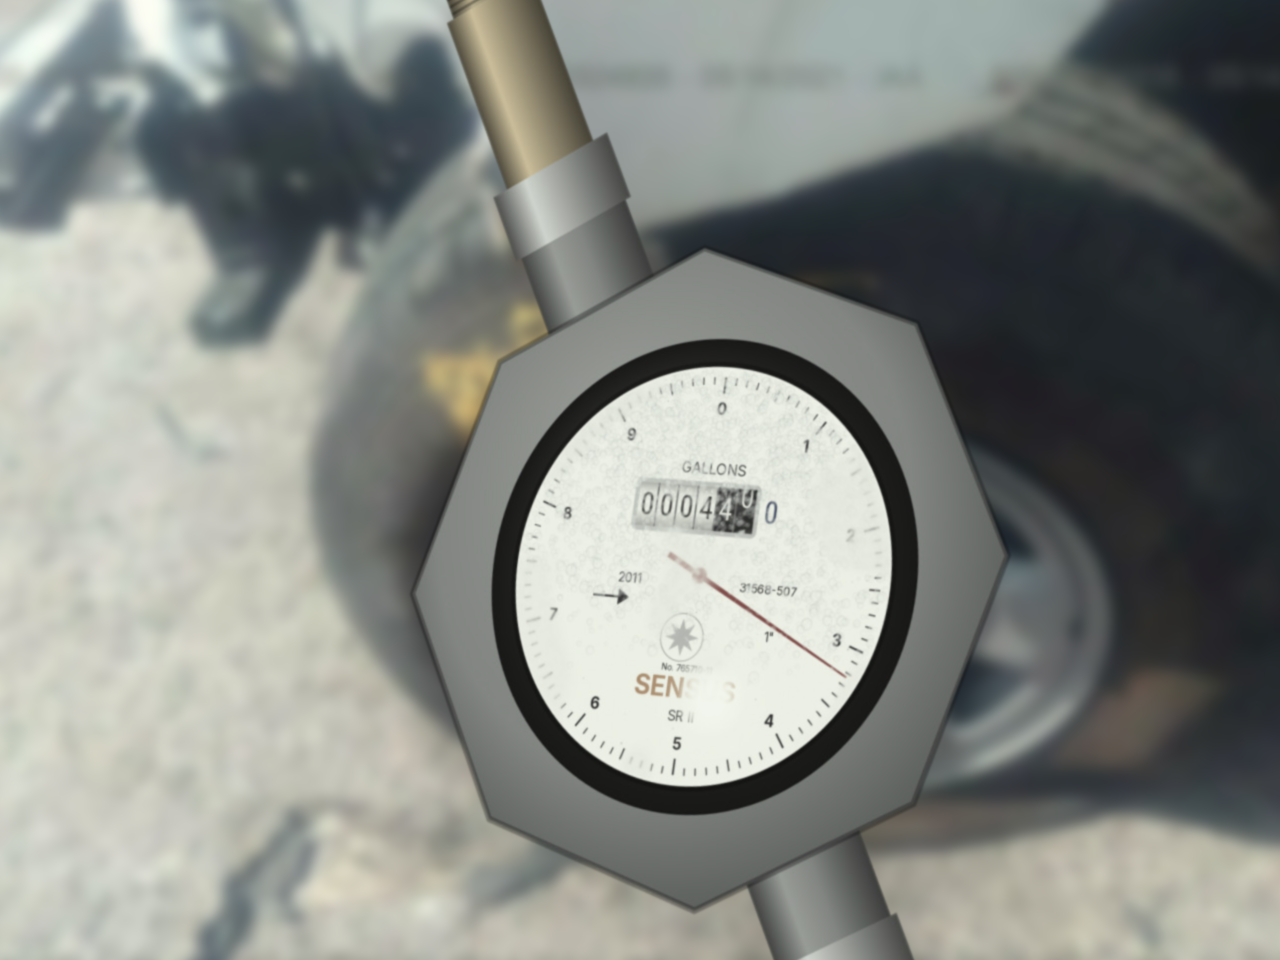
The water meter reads 4403.2 (gal)
